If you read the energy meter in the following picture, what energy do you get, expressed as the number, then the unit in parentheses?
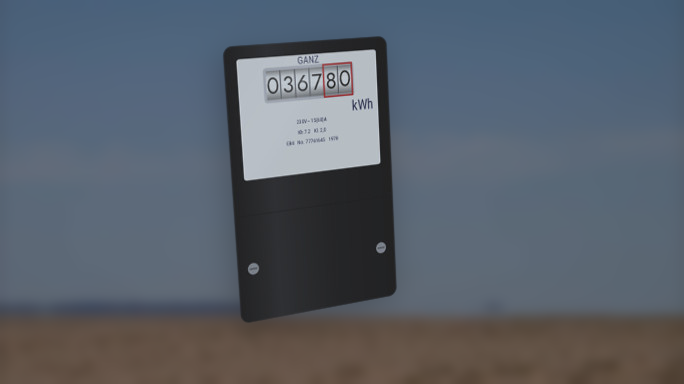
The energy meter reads 367.80 (kWh)
